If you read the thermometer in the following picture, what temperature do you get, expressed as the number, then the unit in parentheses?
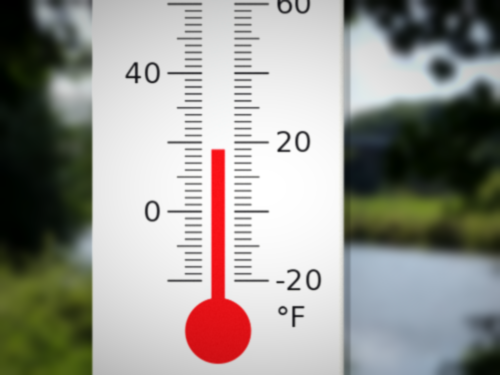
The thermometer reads 18 (°F)
